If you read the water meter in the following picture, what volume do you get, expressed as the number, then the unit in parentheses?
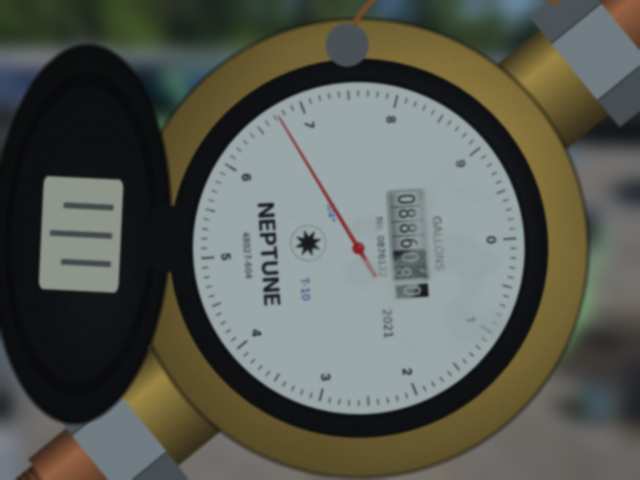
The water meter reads 886076.7 (gal)
